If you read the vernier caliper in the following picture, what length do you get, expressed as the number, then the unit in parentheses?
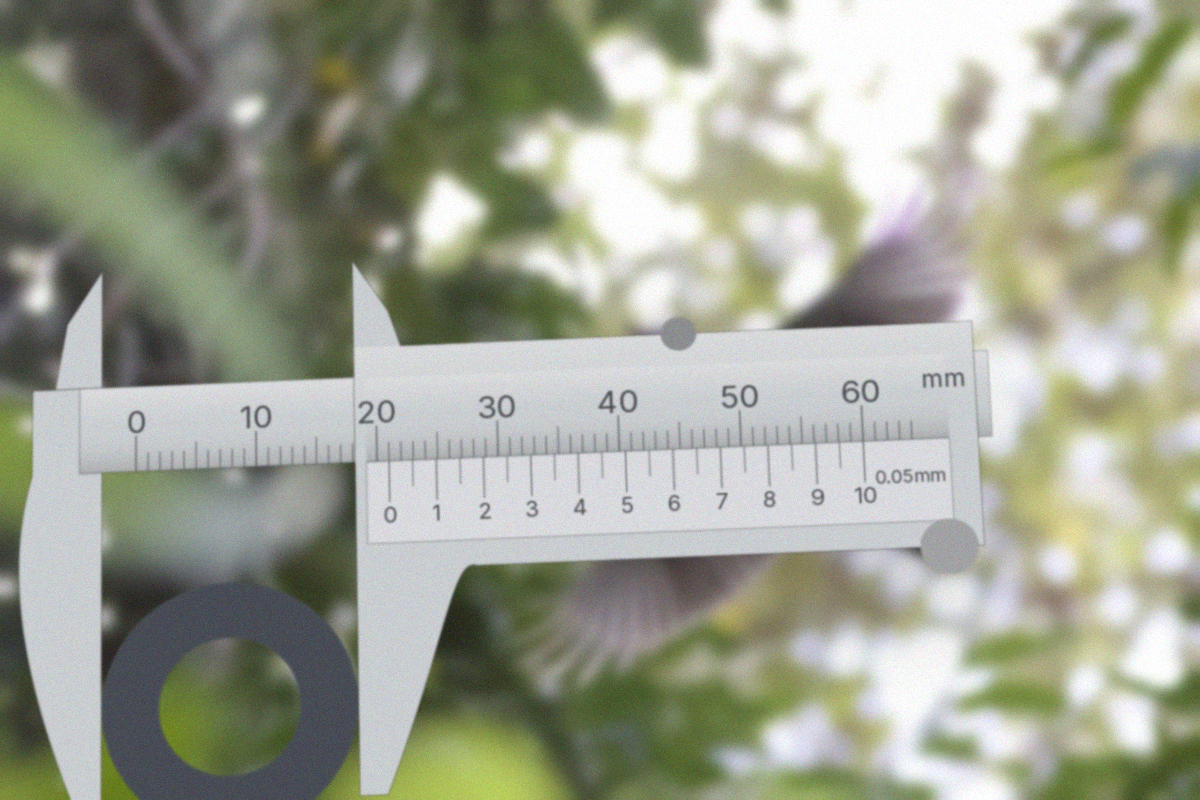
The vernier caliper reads 21.0 (mm)
